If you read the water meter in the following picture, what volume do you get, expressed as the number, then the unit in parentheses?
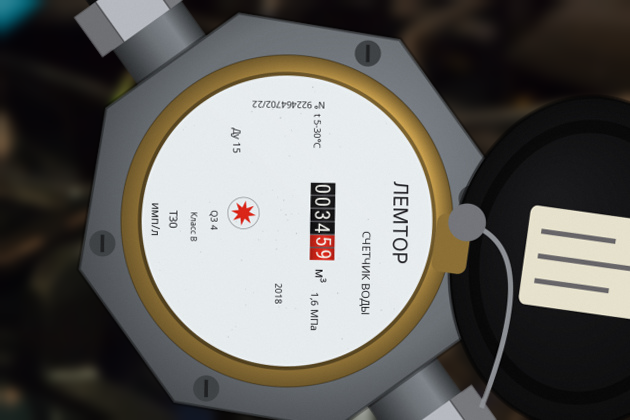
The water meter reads 34.59 (m³)
